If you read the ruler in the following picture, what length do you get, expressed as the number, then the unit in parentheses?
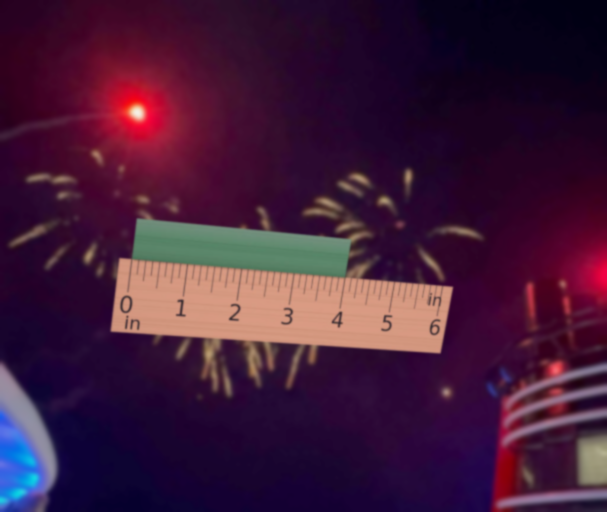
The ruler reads 4 (in)
